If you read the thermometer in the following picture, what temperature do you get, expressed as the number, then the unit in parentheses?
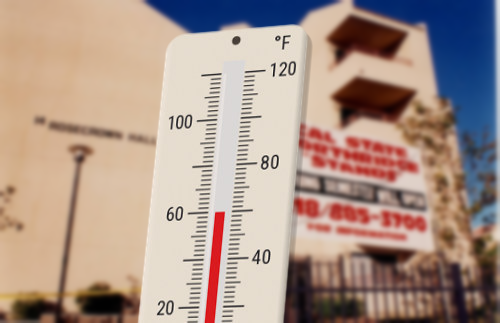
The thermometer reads 60 (°F)
